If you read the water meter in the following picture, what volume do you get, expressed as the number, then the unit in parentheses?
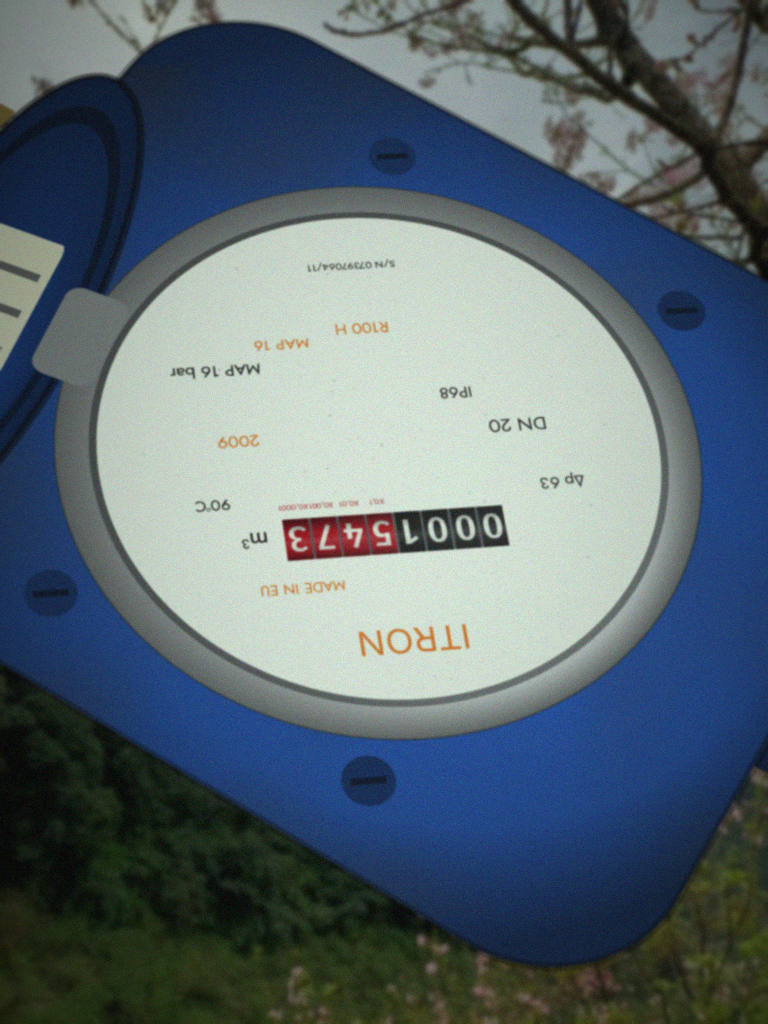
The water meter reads 1.5473 (m³)
